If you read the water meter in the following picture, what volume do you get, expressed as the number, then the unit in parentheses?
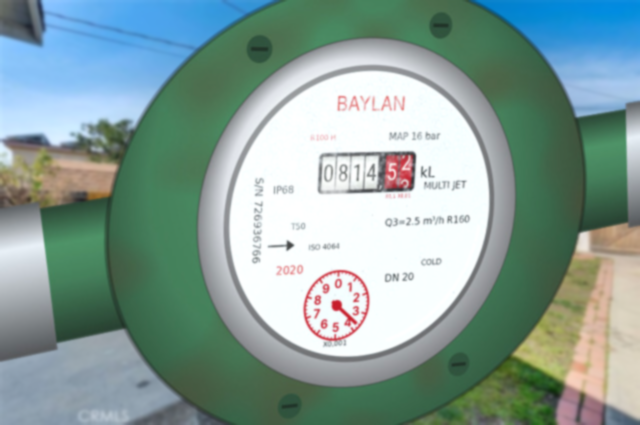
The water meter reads 814.523 (kL)
